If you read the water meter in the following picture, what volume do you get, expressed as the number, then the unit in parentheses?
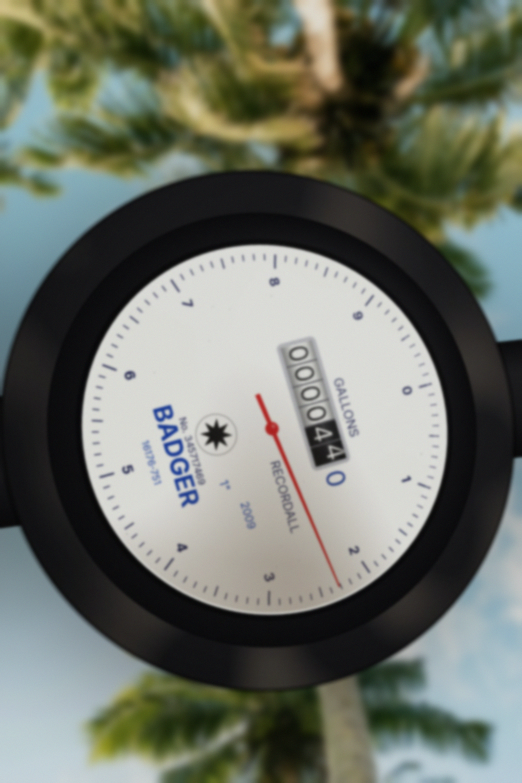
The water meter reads 442.3 (gal)
